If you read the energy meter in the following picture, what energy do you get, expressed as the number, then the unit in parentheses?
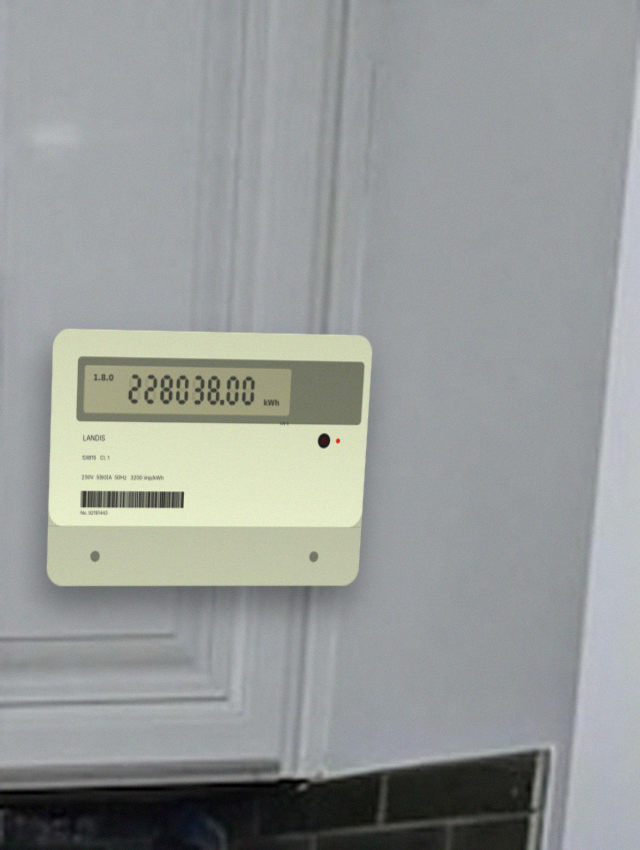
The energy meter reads 228038.00 (kWh)
